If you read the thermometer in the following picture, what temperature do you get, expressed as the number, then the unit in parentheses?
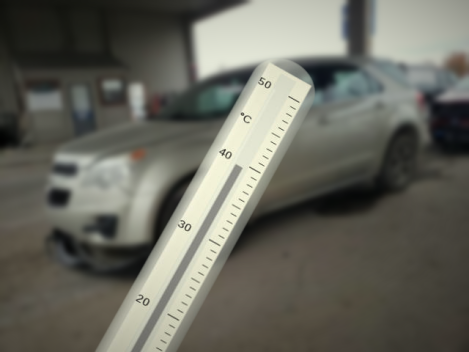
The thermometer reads 39.5 (°C)
